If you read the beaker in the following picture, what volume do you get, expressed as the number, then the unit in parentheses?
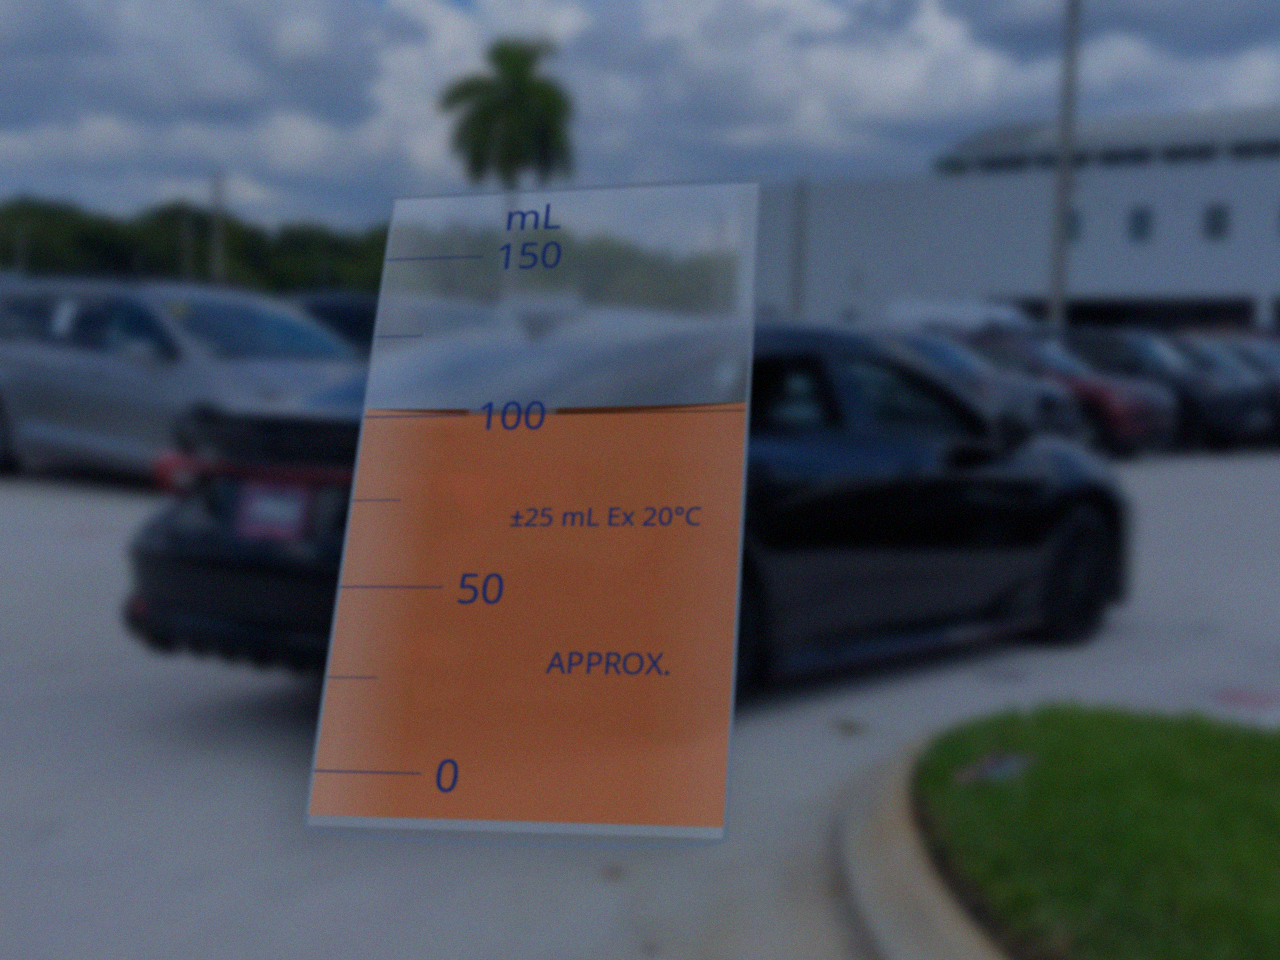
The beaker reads 100 (mL)
